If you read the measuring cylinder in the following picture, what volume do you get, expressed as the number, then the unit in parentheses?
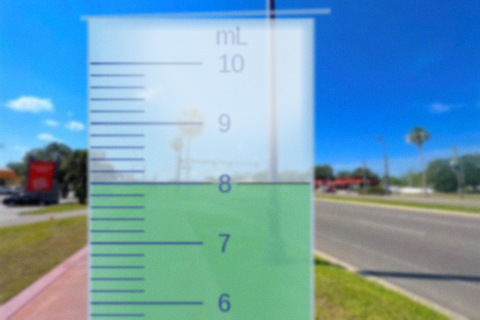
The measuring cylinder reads 8 (mL)
